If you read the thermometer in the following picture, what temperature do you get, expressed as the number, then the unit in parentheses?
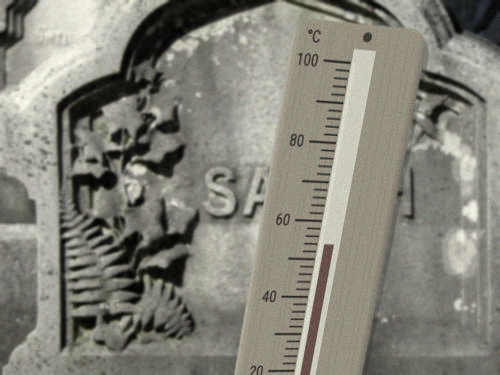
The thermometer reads 54 (°C)
